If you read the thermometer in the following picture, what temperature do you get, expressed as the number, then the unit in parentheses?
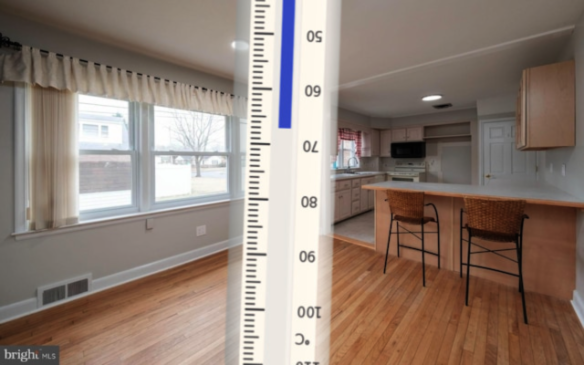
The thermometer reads 67 (°C)
